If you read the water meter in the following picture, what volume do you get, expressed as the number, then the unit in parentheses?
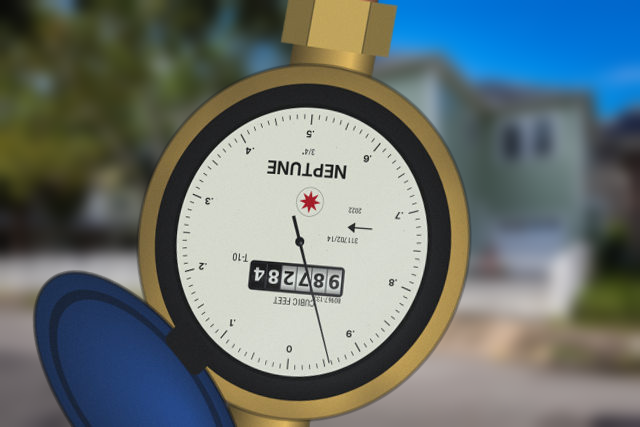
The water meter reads 987283.94 (ft³)
